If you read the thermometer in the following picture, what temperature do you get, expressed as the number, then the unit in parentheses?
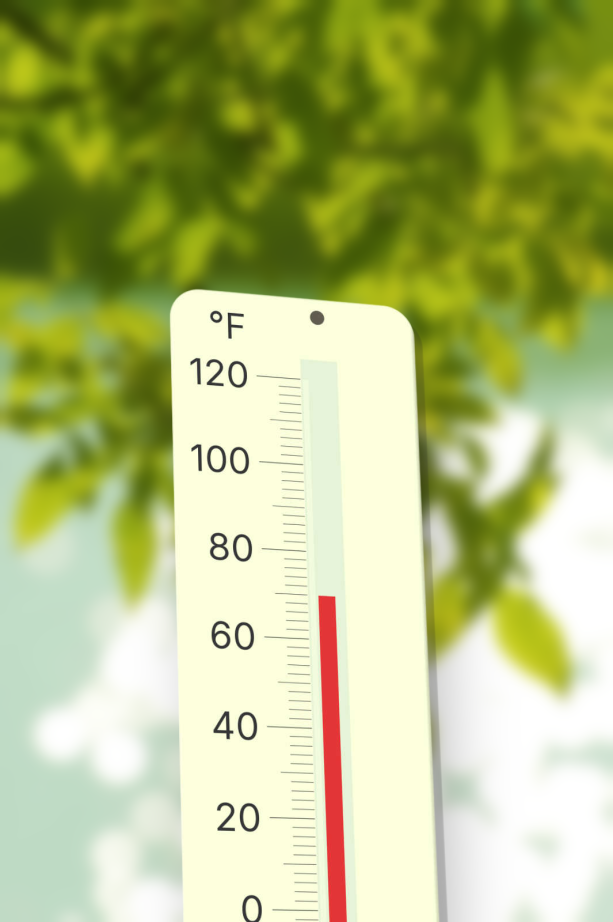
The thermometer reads 70 (°F)
